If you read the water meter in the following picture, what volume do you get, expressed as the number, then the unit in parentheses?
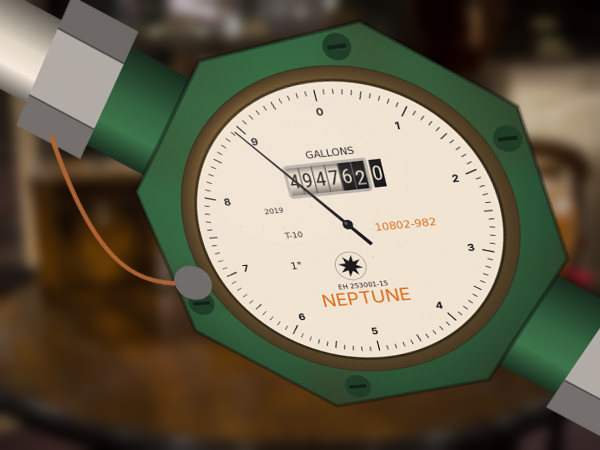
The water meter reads 4947618.9 (gal)
